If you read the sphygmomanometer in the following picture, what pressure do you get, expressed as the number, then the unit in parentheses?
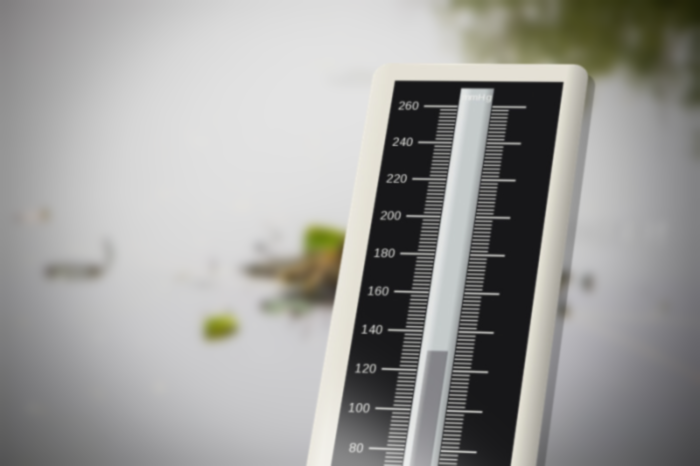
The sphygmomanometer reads 130 (mmHg)
